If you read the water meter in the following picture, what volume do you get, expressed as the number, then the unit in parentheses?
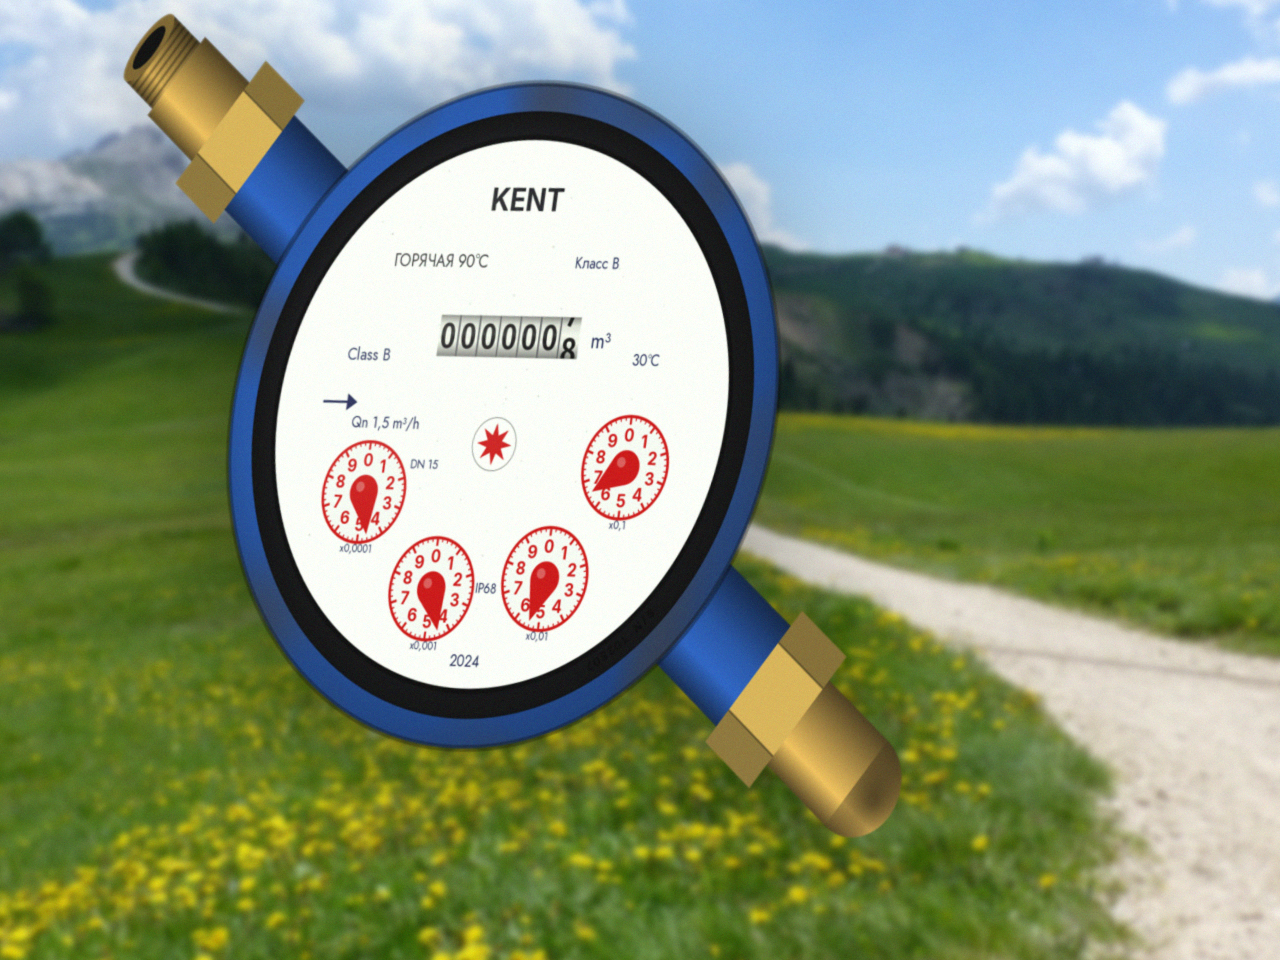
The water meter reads 7.6544 (m³)
